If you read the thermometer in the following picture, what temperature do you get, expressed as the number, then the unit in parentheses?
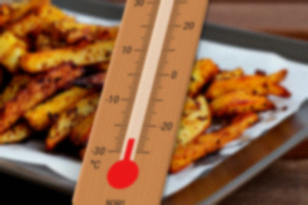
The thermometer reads -25 (°C)
